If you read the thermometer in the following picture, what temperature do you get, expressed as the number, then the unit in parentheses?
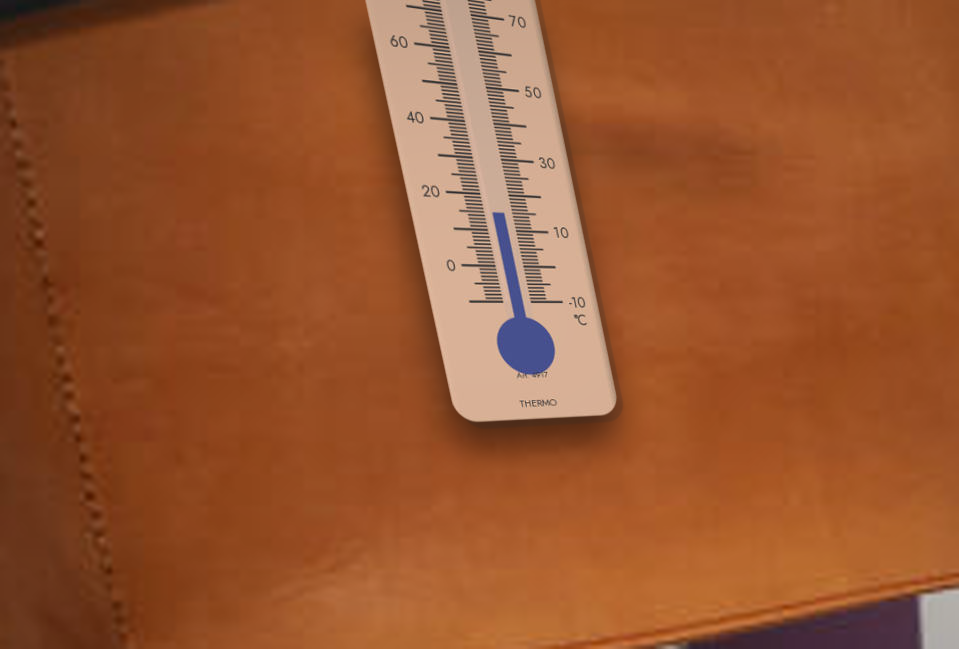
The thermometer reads 15 (°C)
